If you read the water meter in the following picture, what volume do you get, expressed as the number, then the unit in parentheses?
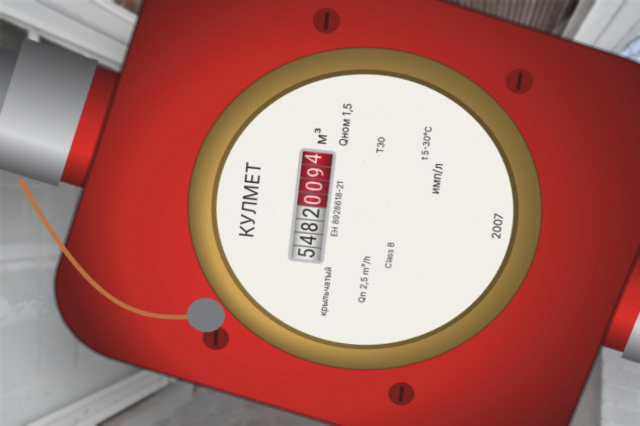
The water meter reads 5482.0094 (m³)
